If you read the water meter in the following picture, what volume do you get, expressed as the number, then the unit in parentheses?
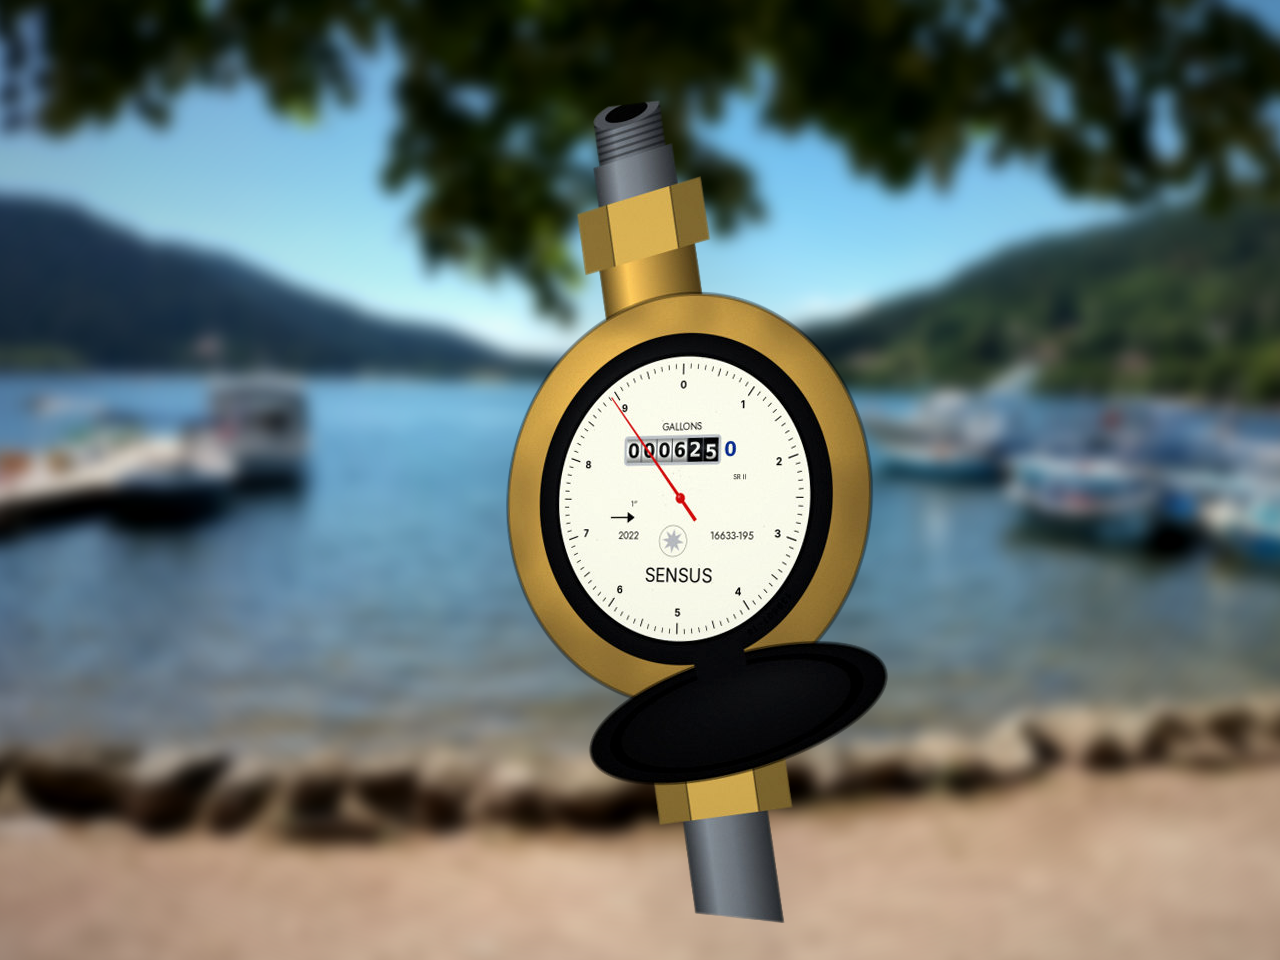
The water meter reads 6248.9 (gal)
